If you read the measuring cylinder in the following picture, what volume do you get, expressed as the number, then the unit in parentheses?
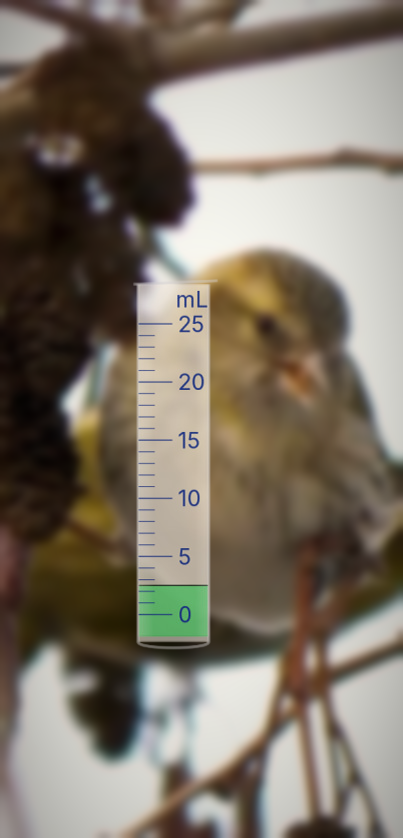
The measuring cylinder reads 2.5 (mL)
